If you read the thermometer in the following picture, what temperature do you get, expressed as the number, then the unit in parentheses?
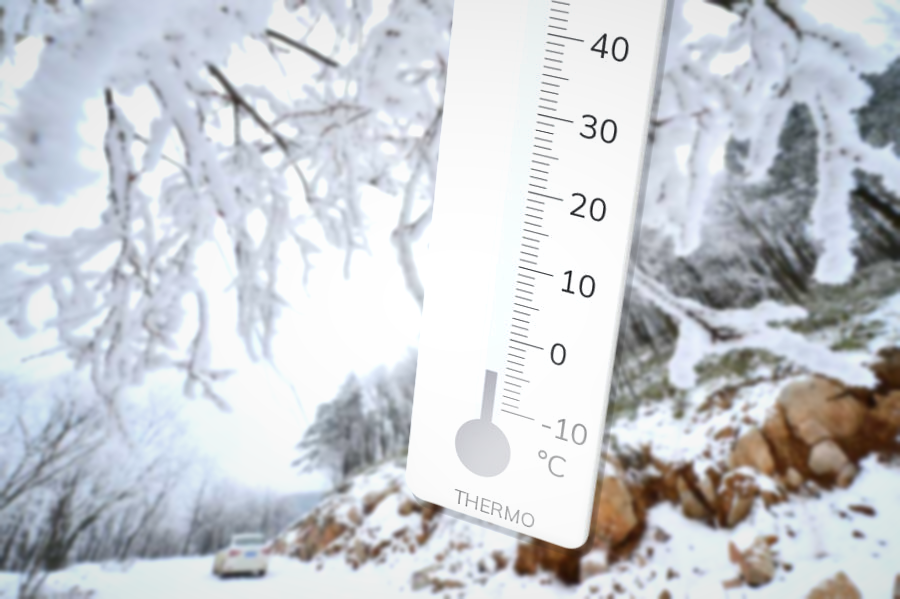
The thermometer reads -5 (°C)
